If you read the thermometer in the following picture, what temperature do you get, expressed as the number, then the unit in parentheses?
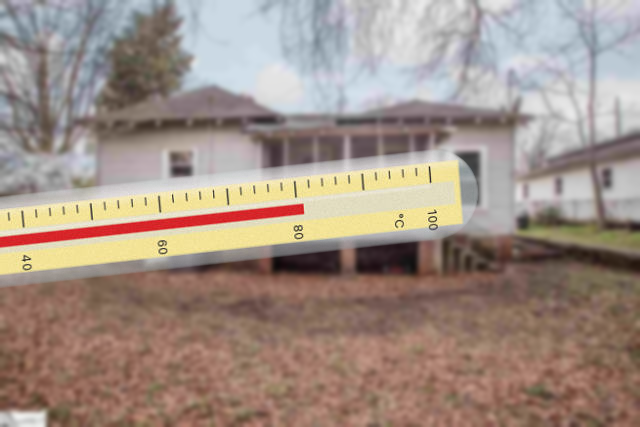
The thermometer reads 81 (°C)
